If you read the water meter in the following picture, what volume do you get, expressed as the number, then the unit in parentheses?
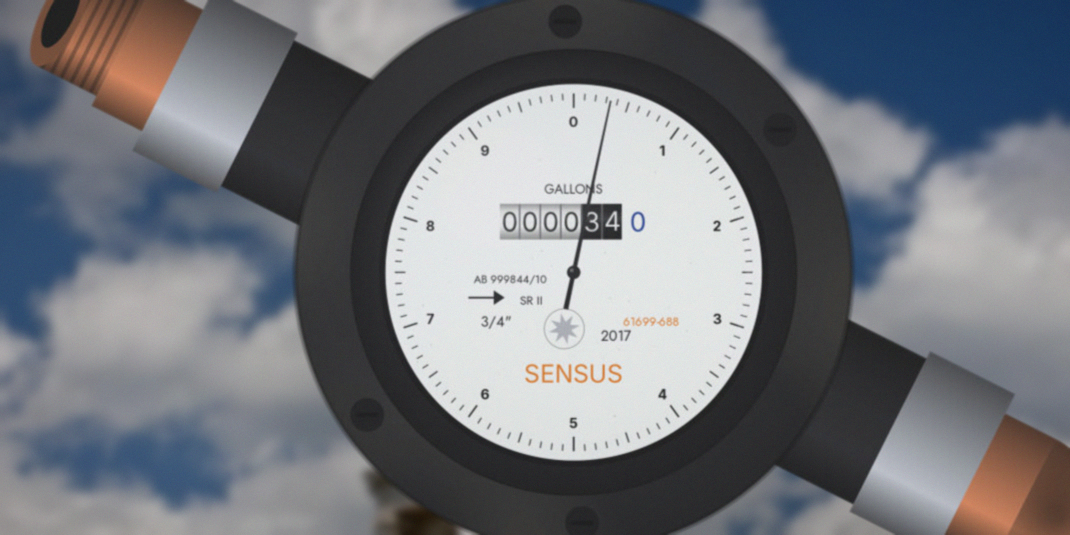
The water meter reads 340.3 (gal)
